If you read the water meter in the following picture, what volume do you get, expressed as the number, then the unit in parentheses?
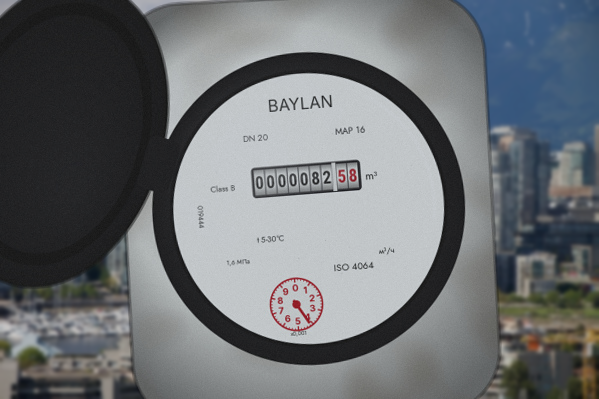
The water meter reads 82.584 (m³)
